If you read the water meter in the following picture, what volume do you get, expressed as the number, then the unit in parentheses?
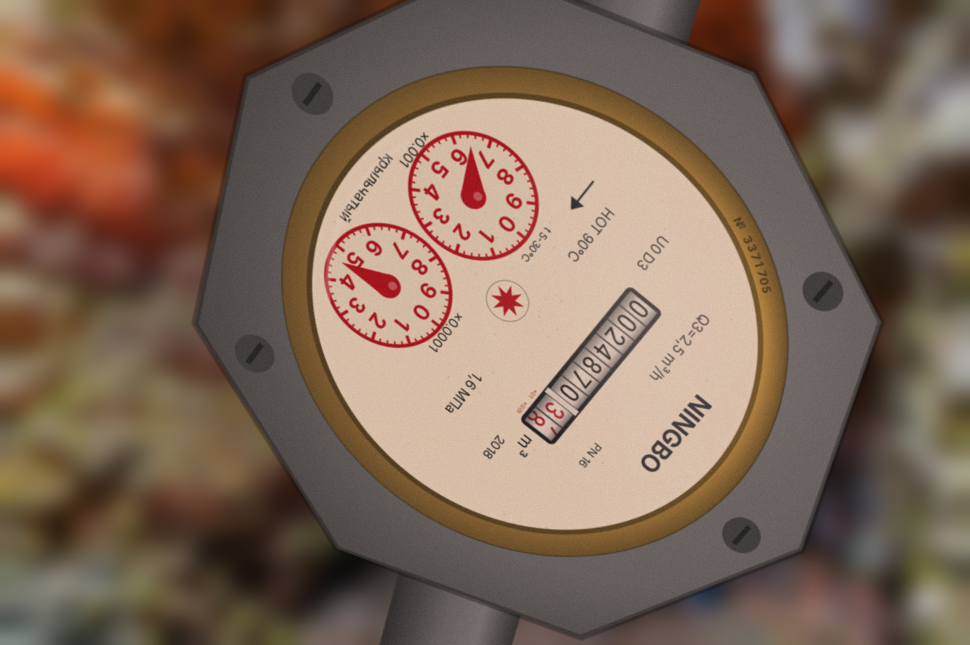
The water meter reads 24870.3764 (m³)
